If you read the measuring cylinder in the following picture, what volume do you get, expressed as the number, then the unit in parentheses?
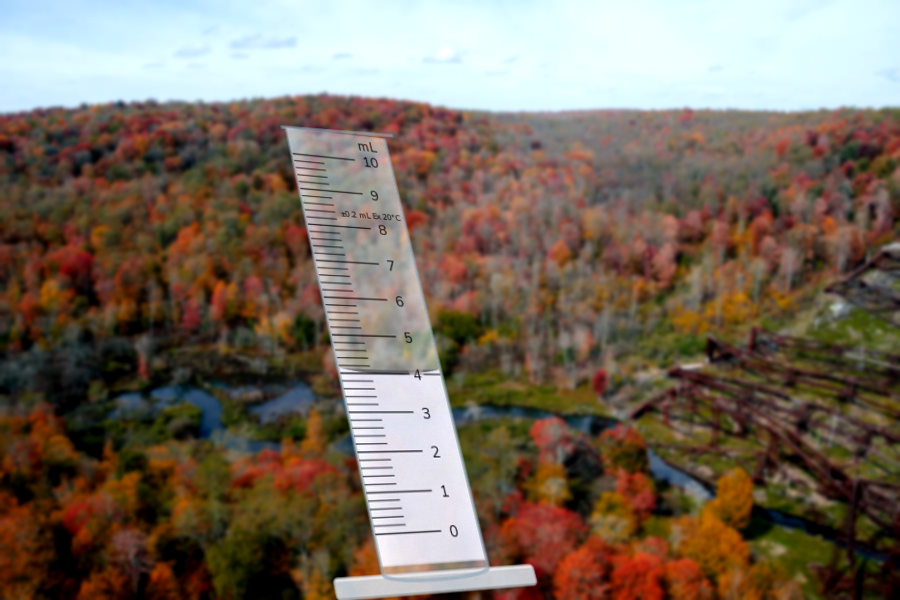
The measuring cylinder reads 4 (mL)
